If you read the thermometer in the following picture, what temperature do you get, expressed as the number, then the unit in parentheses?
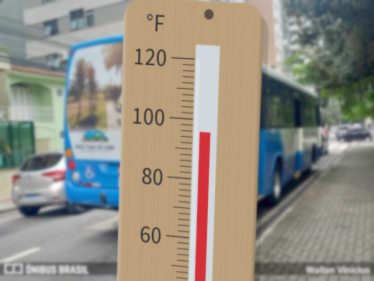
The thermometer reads 96 (°F)
